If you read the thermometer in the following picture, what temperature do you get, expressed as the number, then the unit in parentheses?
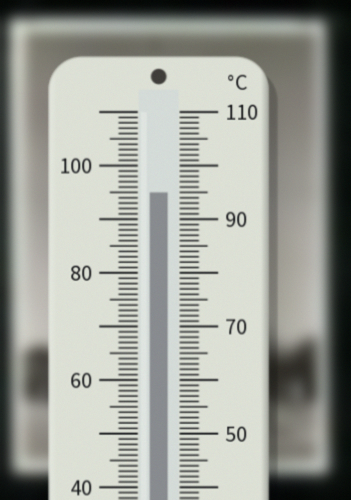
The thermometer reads 95 (°C)
